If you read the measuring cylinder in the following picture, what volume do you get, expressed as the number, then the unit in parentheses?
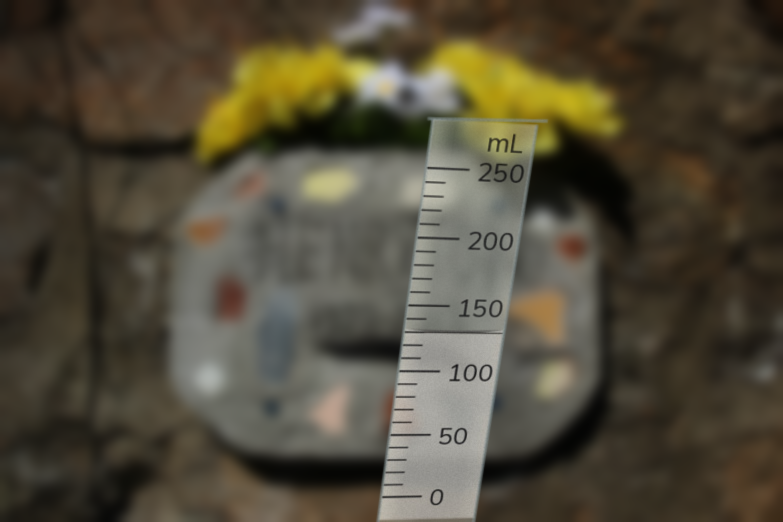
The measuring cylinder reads 130 (mL)
